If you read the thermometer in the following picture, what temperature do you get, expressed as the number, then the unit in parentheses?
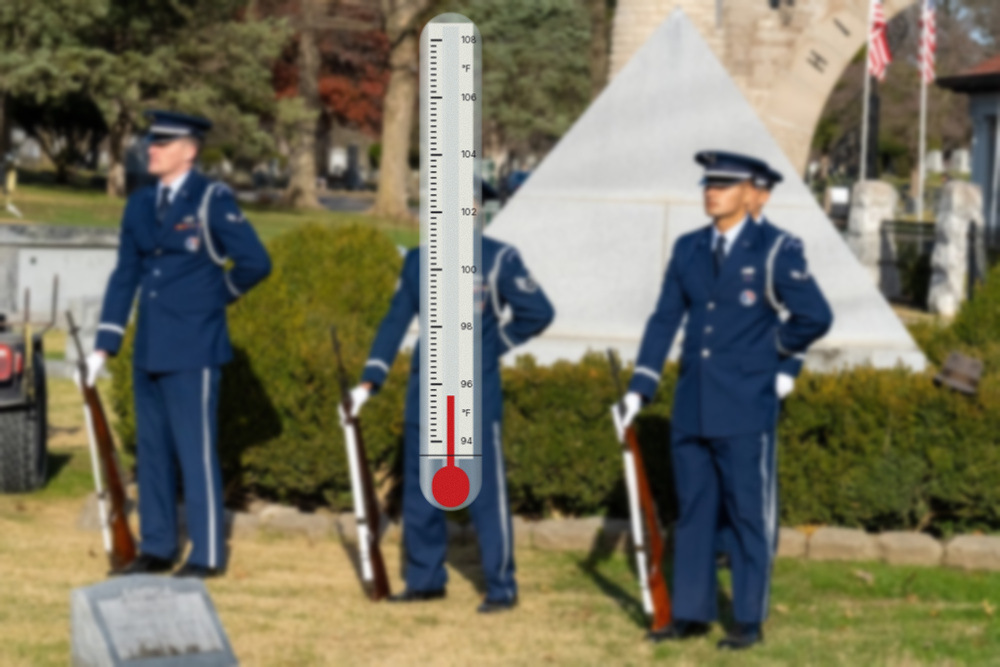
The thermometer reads 95.6 (°F)
